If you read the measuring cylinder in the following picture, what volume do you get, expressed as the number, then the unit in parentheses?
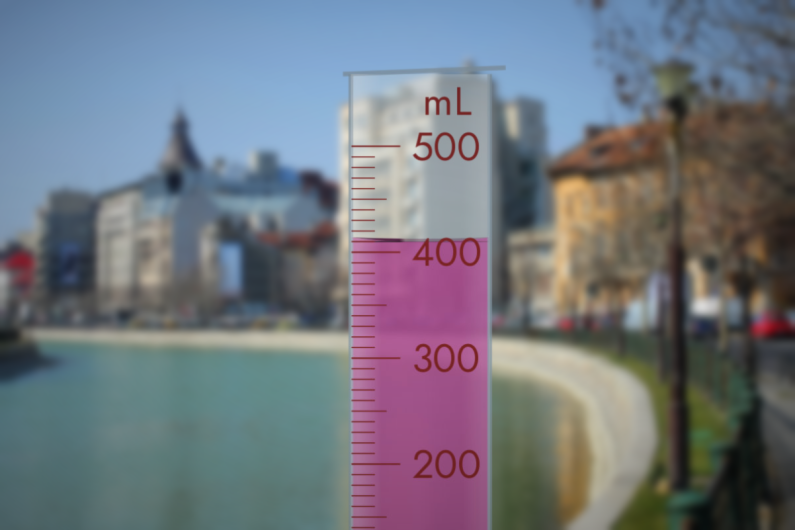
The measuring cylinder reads 410 (mL)
